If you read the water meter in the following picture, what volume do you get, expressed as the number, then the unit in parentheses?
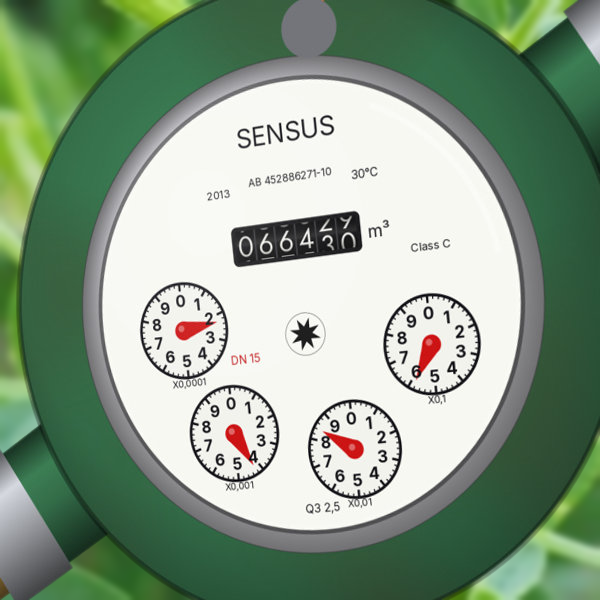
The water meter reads 66429.5842 (m³)
